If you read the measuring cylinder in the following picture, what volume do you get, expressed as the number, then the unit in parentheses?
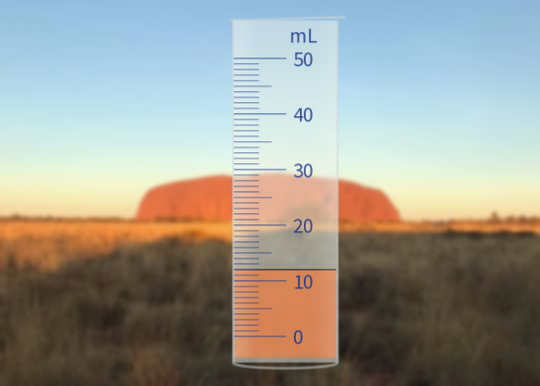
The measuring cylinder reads 12 (mL)
